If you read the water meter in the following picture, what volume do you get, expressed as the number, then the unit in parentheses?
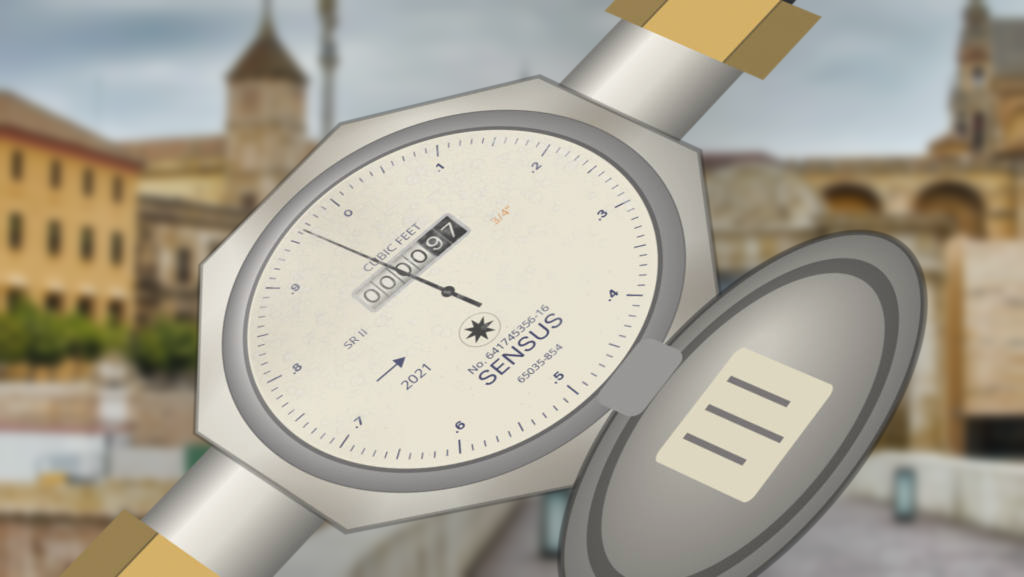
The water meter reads 96.96 (ft³)
